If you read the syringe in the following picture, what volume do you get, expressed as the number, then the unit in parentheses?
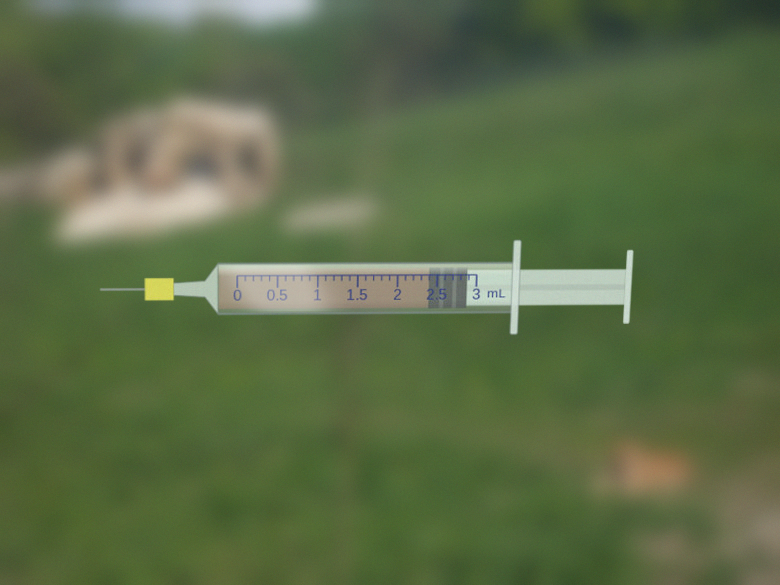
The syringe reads 2.4 (mL)
